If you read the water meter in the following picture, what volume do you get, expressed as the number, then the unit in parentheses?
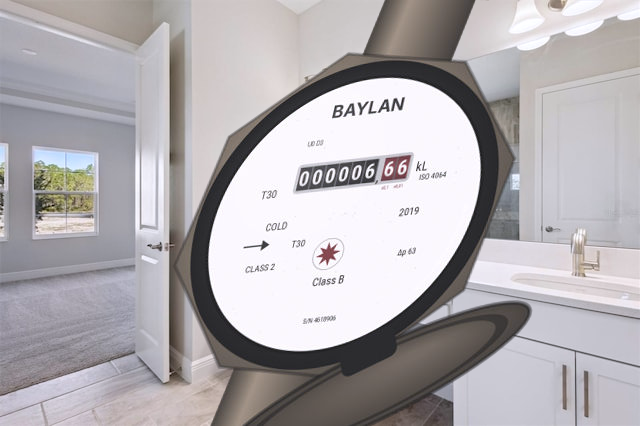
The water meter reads 6.66 (kL)
